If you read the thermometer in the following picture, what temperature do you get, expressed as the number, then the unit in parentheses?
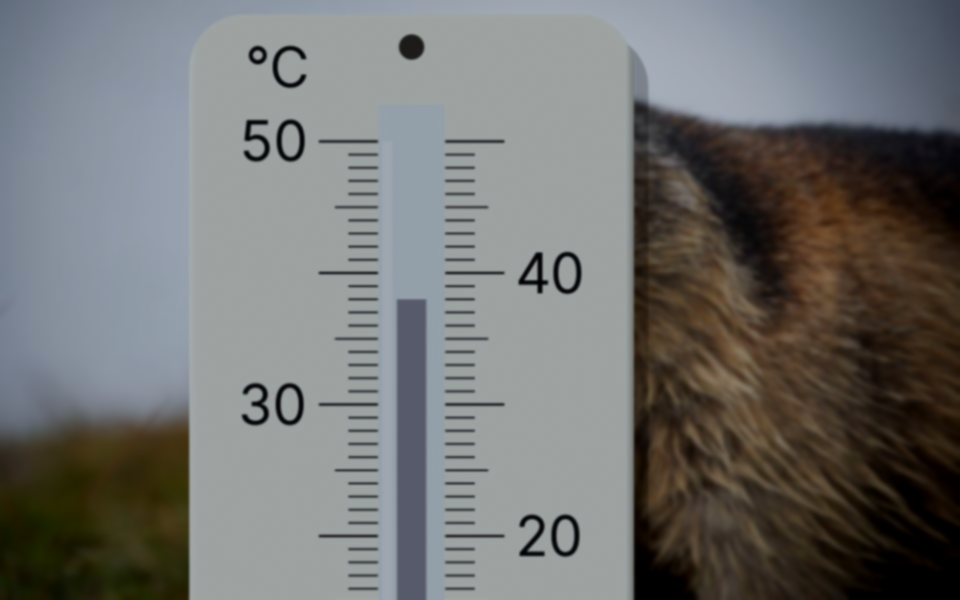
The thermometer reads 38 (°C)
